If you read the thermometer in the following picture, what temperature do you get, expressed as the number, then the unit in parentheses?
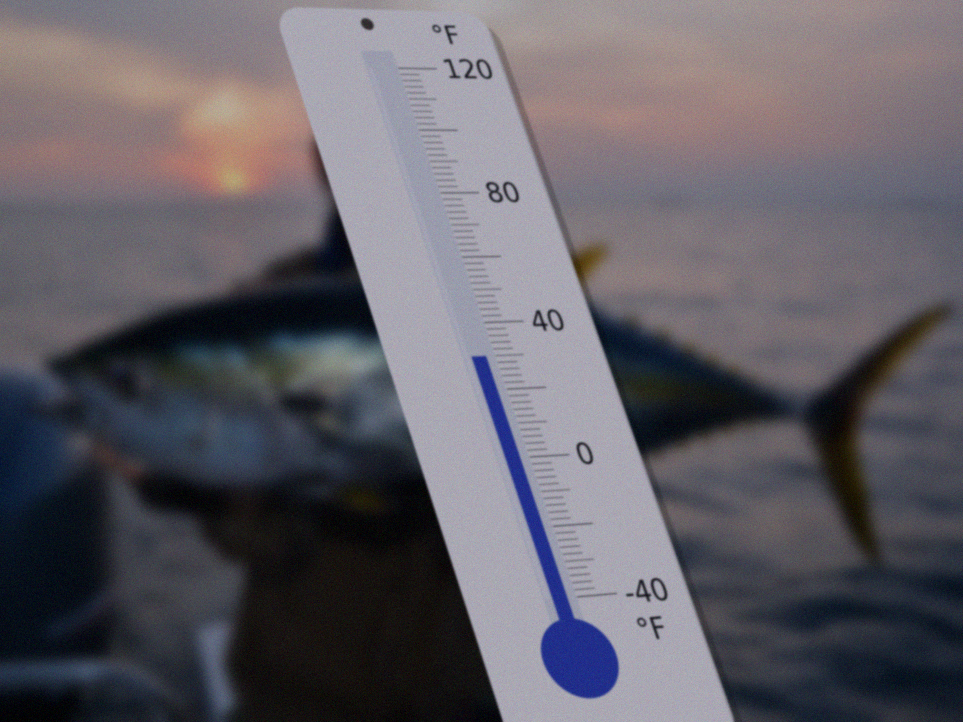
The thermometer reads 30 (°F)
